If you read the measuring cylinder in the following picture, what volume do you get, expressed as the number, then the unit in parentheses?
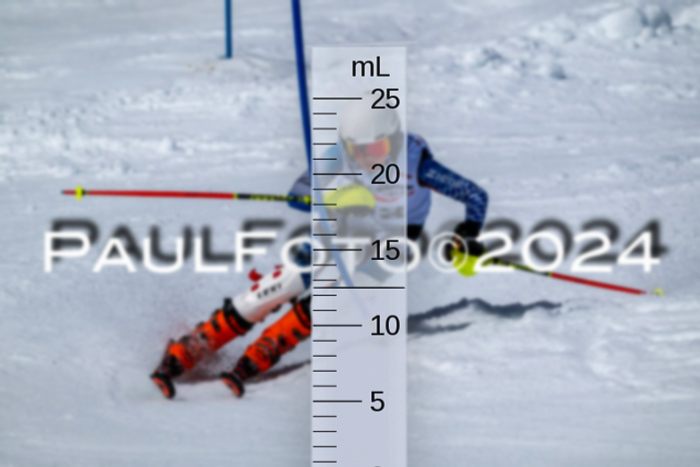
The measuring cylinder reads 12.5 (mL)
